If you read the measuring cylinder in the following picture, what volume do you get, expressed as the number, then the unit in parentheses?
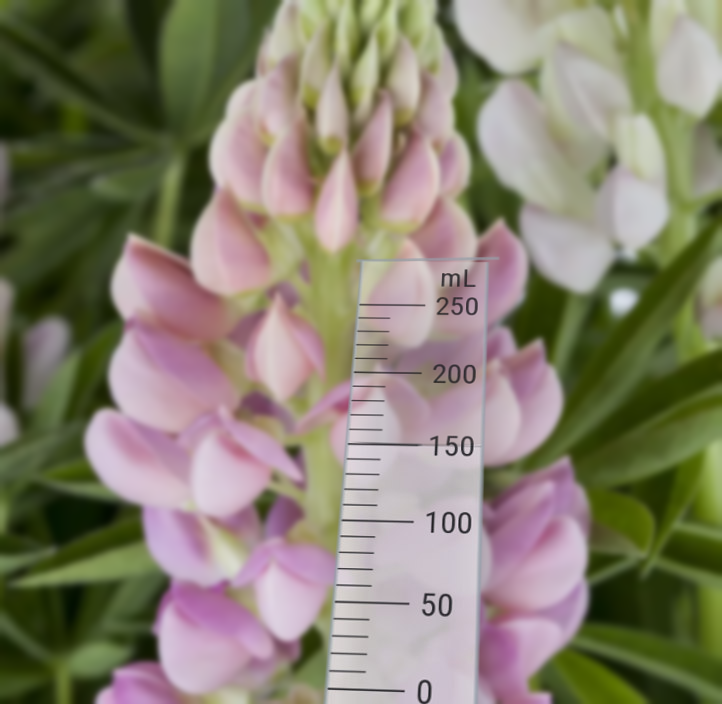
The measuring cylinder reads 150 (mL)
